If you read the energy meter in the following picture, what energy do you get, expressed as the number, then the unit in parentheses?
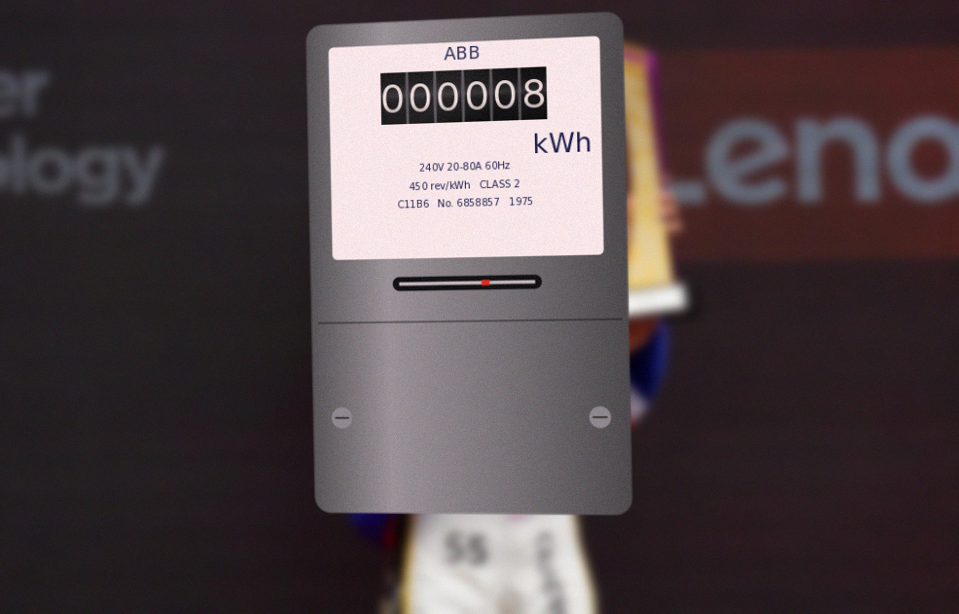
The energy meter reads 8 (kWh)
